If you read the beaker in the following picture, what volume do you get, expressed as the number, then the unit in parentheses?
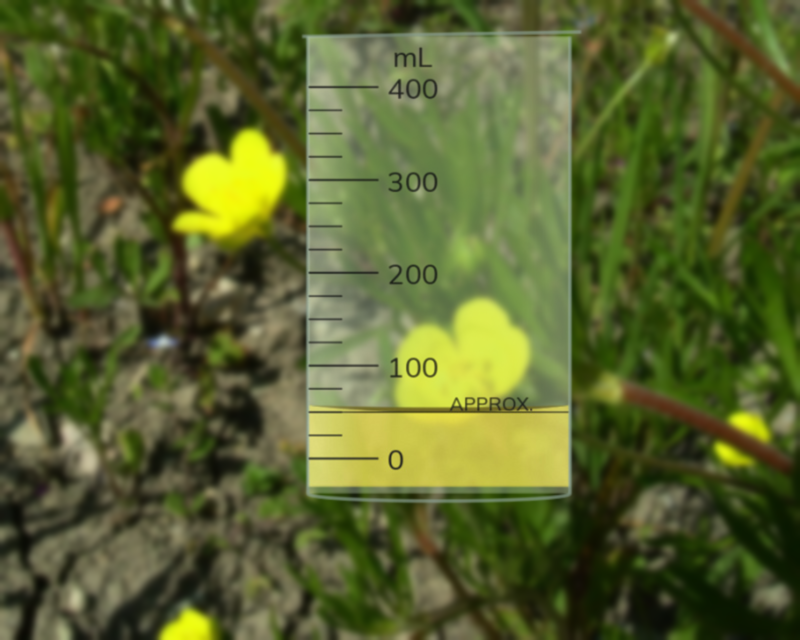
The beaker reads 50 (mL)
